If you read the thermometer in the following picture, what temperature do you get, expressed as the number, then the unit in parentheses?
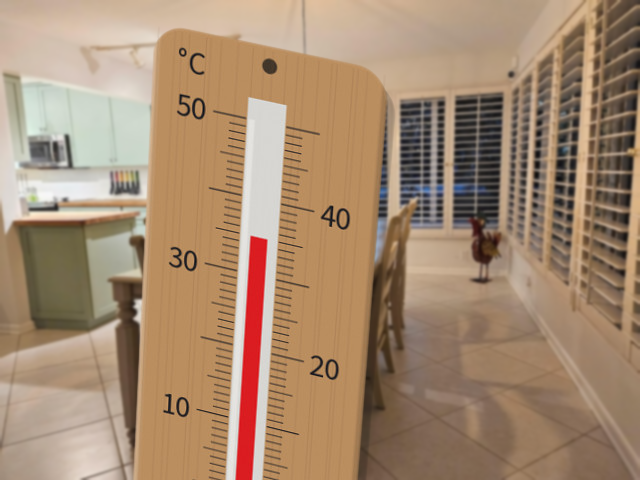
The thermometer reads 35 (°C)
